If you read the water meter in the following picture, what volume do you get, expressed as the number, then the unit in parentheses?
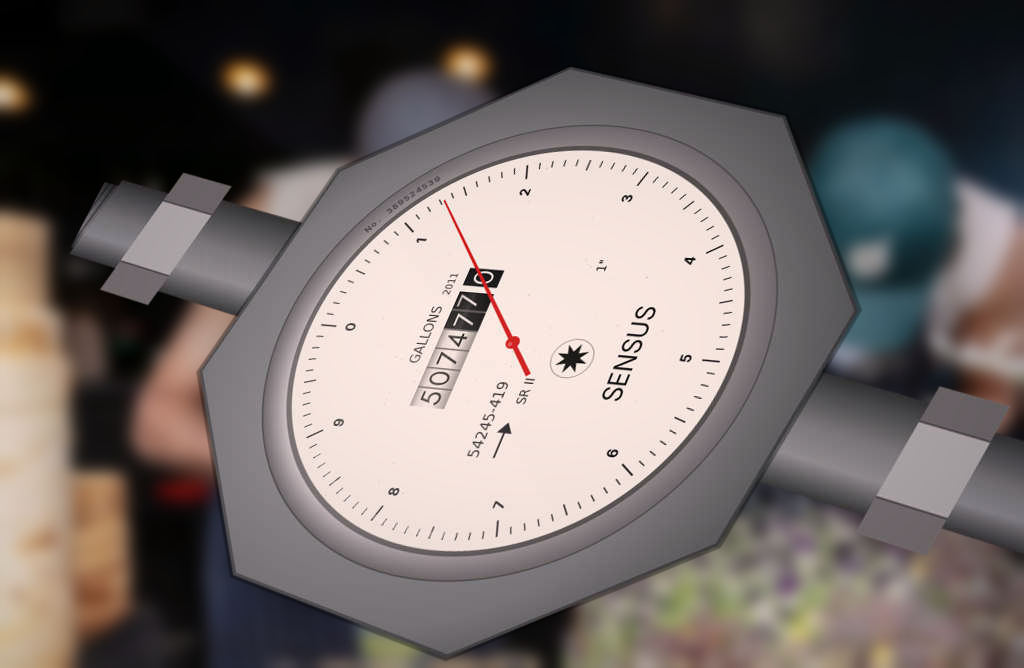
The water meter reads 5074771.3 (gal)
